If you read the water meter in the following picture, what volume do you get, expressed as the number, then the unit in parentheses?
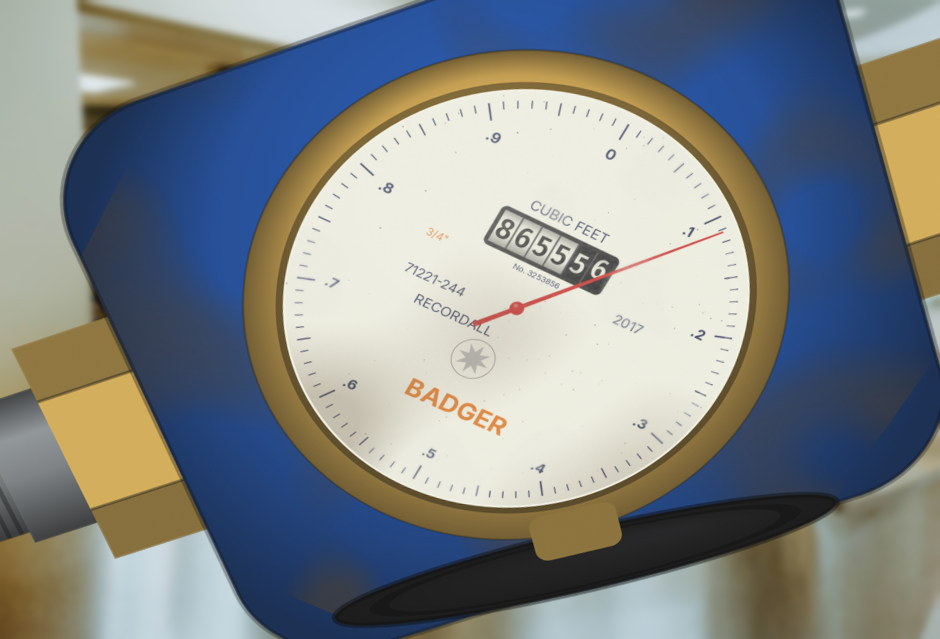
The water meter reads 865556.11 (ft³)
